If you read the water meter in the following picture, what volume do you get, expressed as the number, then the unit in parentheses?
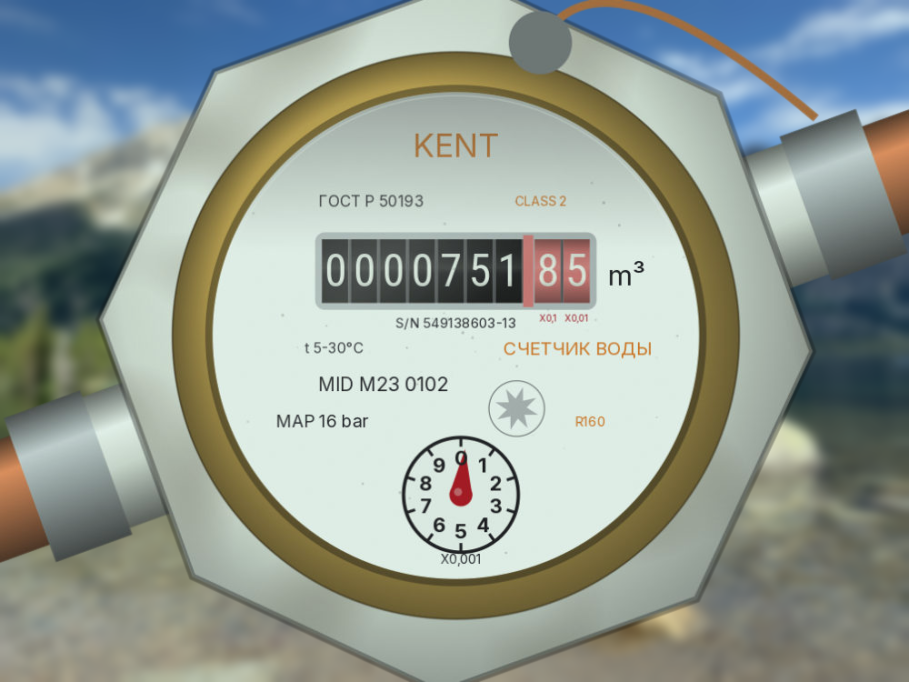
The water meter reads 751.850 (m³)
